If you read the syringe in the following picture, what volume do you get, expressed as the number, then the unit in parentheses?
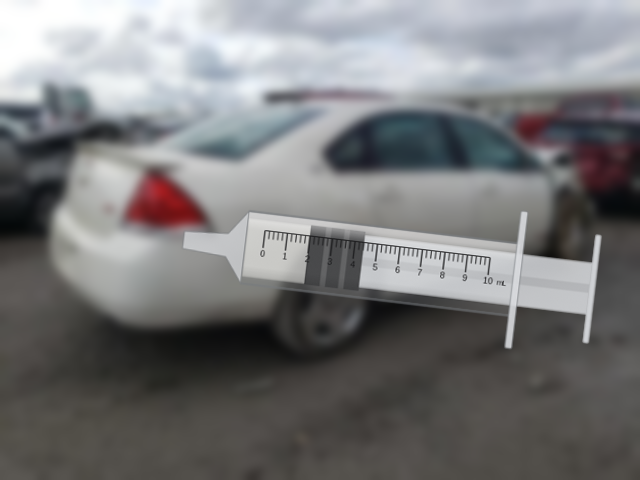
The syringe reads 2 (mL)
